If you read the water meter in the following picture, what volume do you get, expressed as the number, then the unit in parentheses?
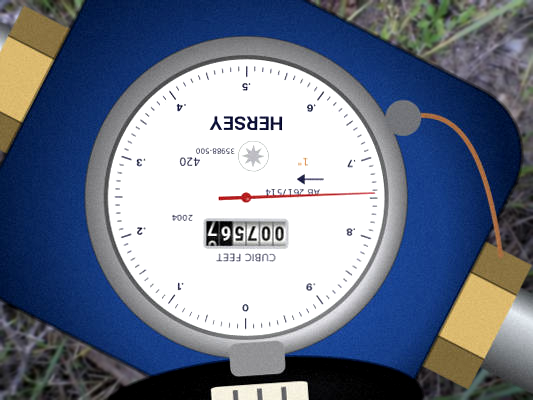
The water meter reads 7566.74 (ft³)
